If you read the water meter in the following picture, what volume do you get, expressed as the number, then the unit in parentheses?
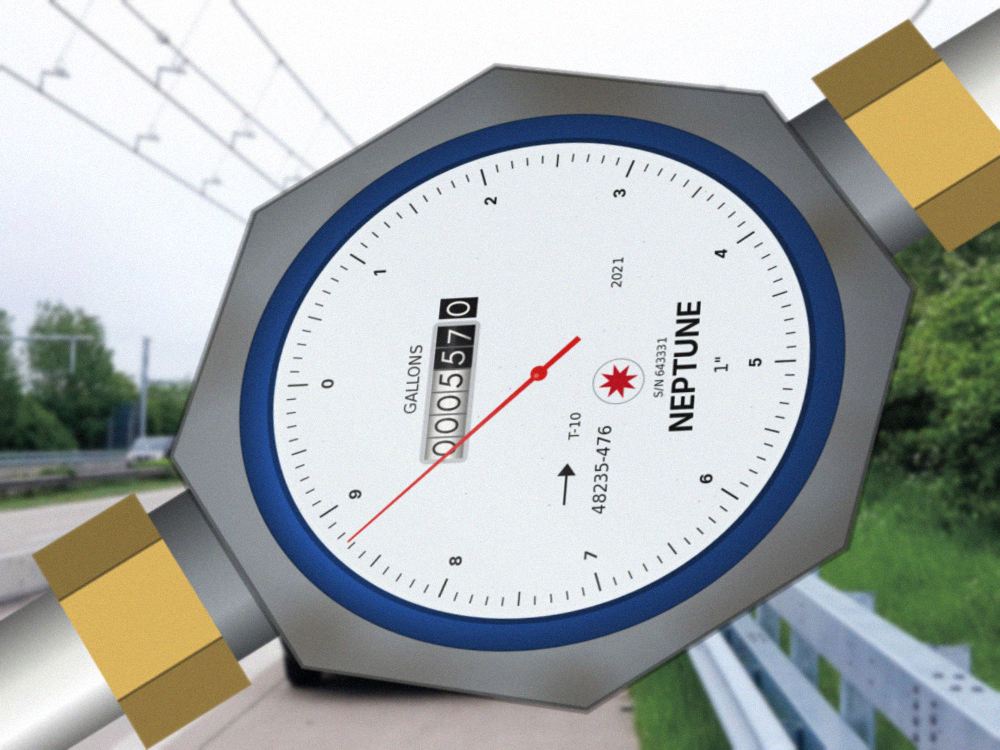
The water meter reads 5568.7 (gal)
